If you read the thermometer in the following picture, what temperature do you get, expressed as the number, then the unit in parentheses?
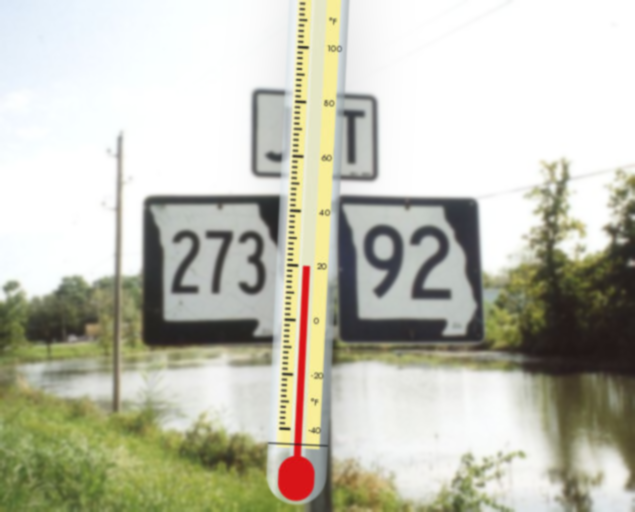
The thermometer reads 20 (°F)
